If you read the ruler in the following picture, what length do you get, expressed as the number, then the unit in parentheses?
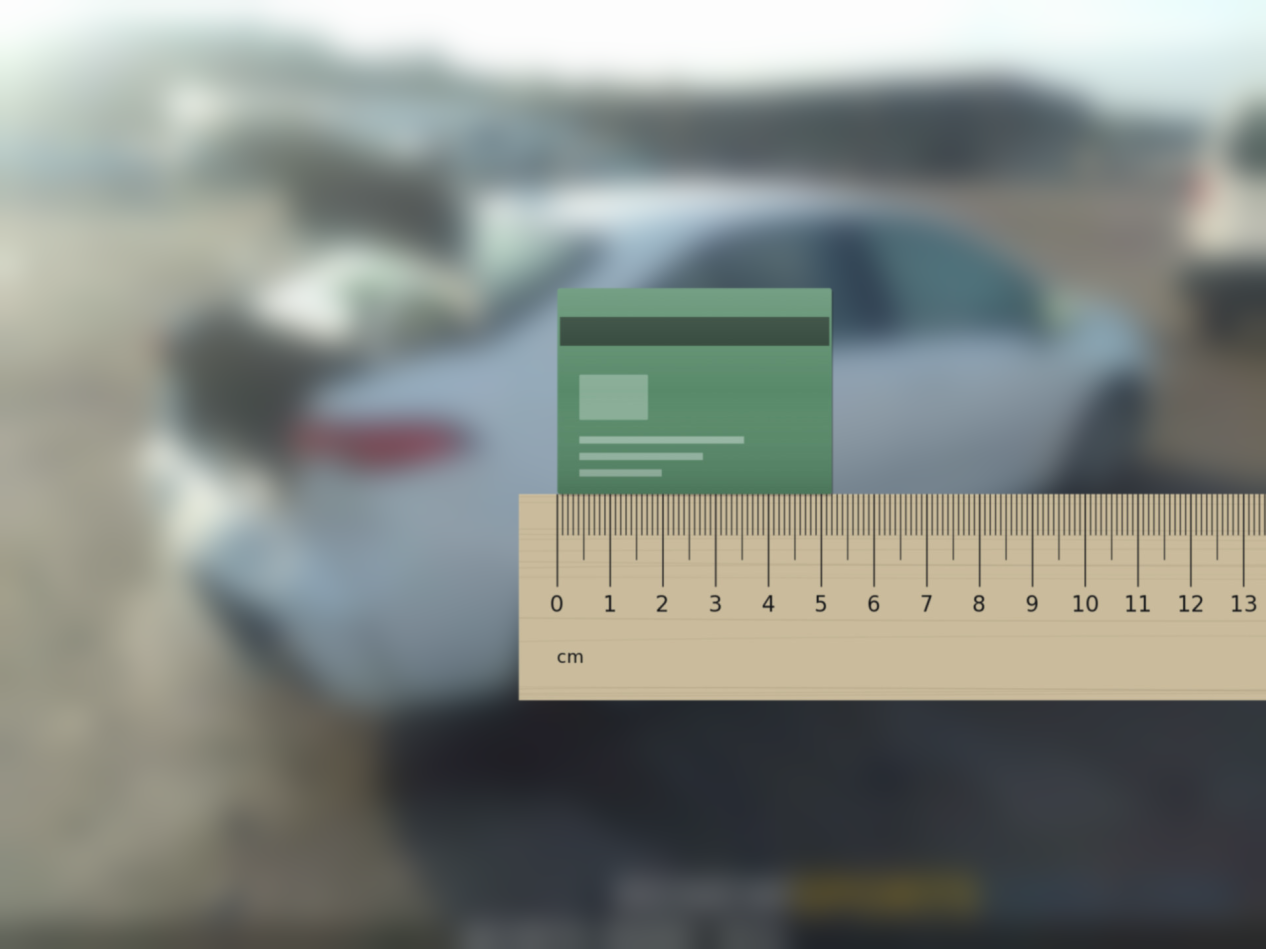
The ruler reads 5.2 (cm)
